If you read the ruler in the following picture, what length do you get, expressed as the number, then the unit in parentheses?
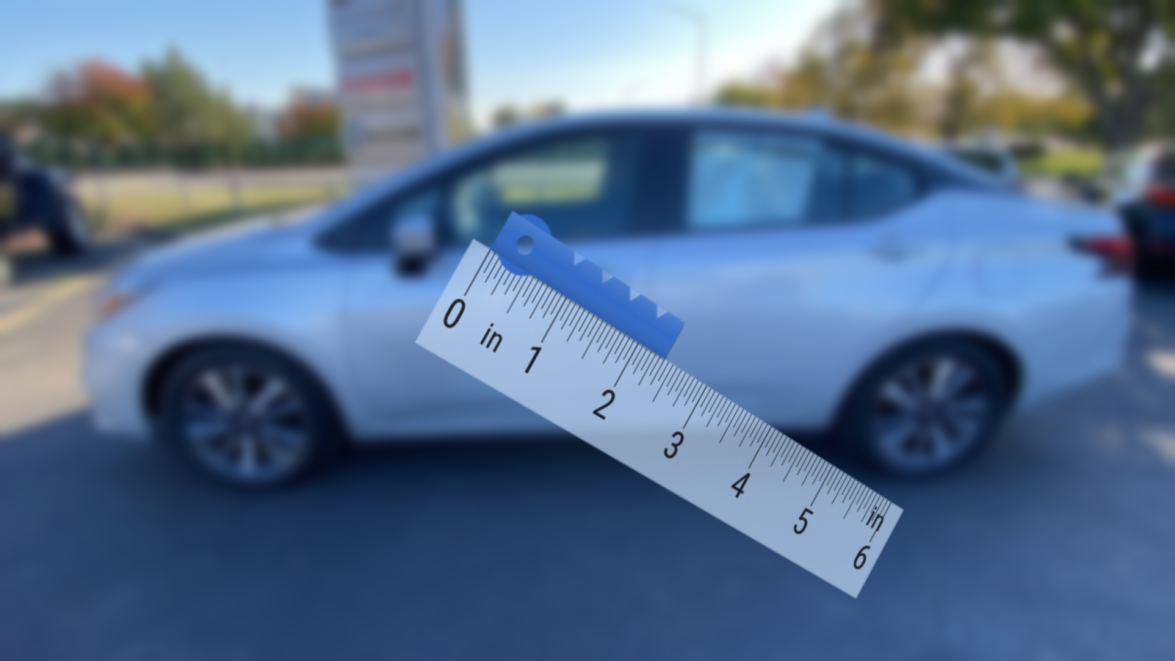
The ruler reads 2.375 (in)
